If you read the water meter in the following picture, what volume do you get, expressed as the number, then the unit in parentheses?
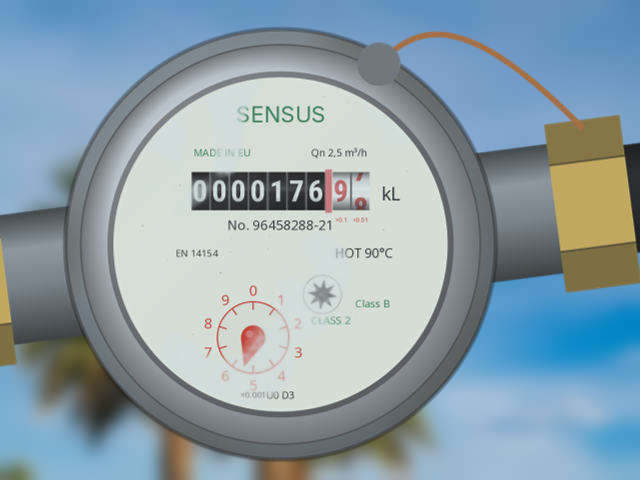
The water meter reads 176.975 (kL)
